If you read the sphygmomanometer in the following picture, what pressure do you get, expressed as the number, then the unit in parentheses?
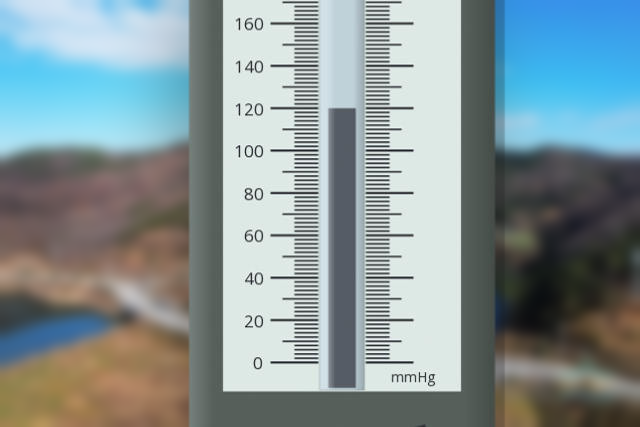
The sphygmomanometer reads 120 (mmHg)
